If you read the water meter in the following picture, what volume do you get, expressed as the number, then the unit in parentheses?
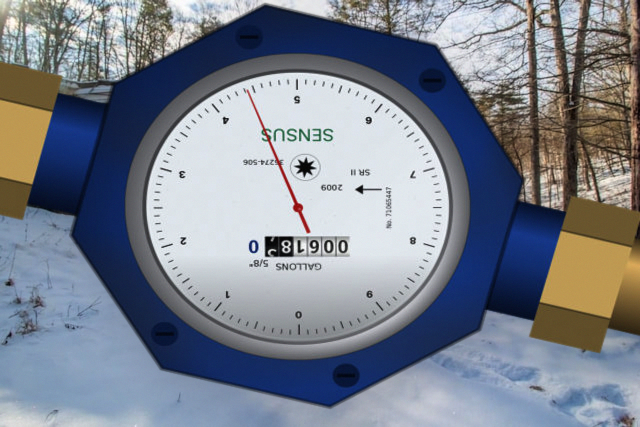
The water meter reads 61834.4 (gal)
